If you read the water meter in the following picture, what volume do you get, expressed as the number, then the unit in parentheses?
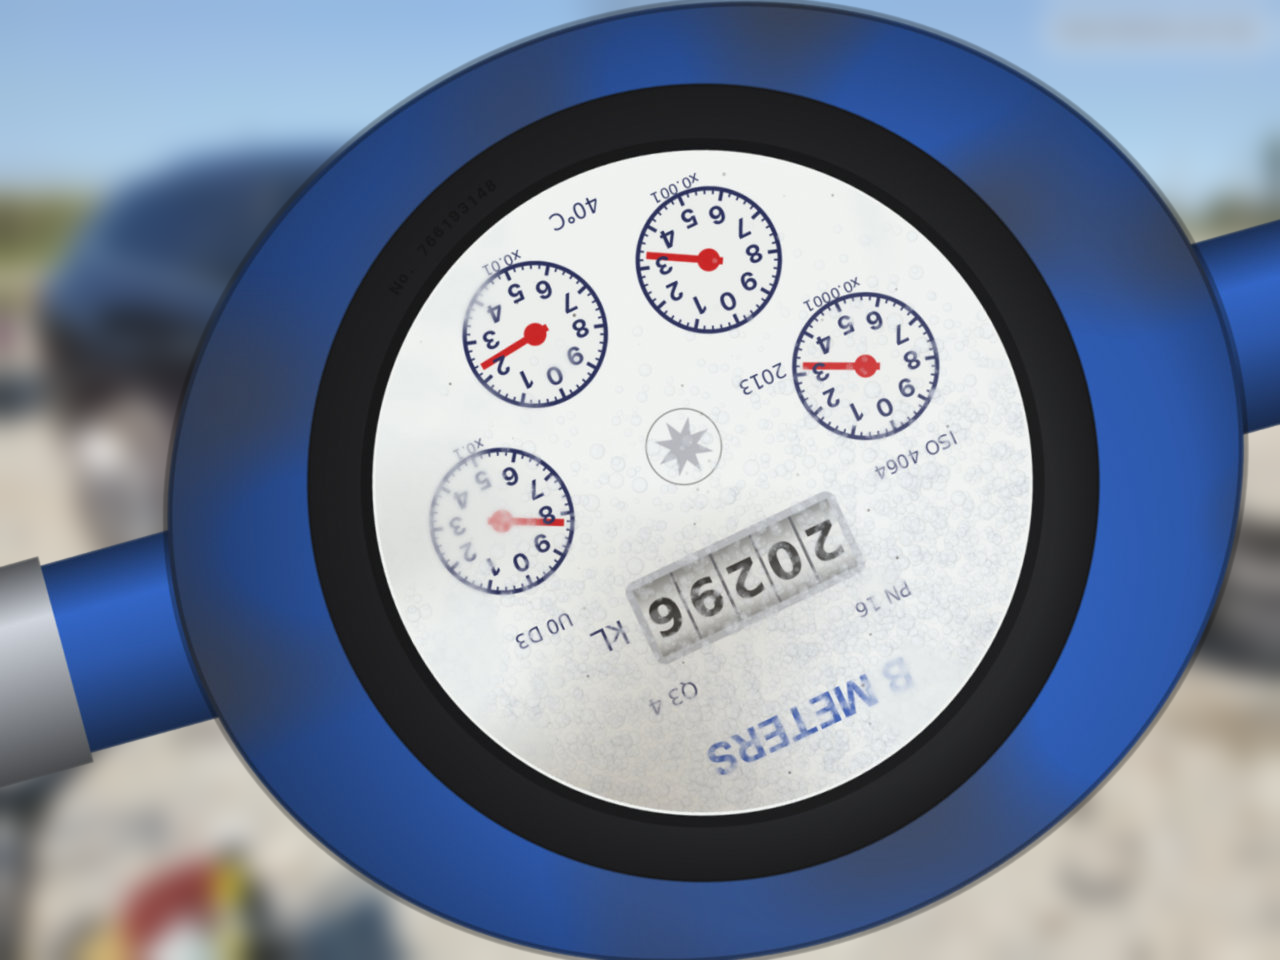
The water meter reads 20296.8233 (kL)
